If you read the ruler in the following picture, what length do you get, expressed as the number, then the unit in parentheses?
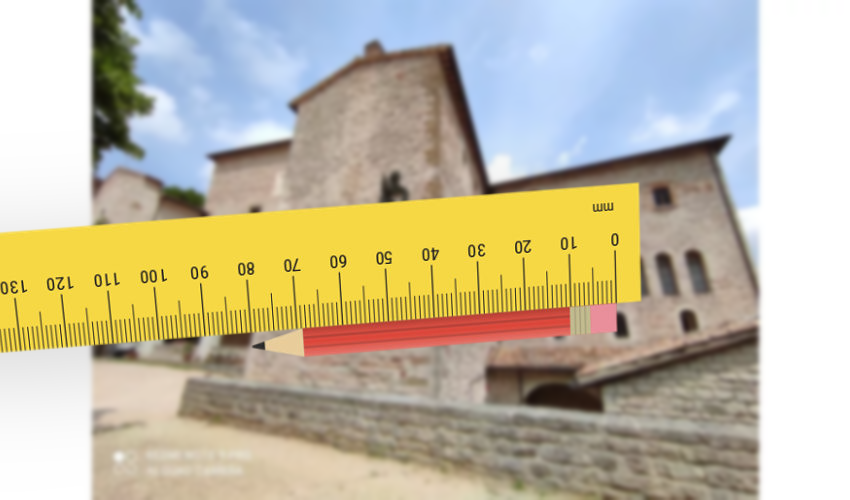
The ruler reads 80 (mm)
